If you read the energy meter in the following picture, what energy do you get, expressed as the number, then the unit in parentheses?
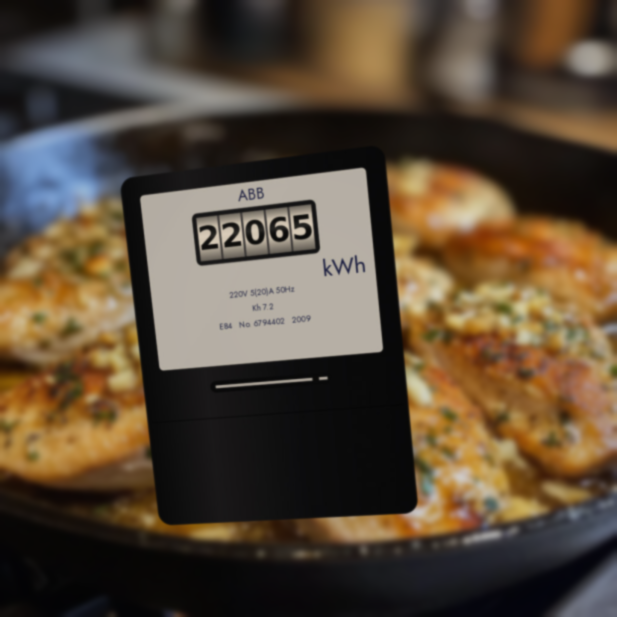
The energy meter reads 22065 (kWh)
